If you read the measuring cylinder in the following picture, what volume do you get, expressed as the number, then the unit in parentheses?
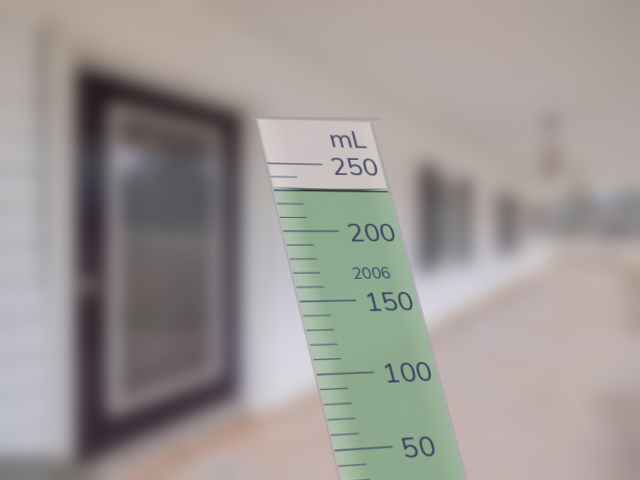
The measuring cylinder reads 230 (mL)
